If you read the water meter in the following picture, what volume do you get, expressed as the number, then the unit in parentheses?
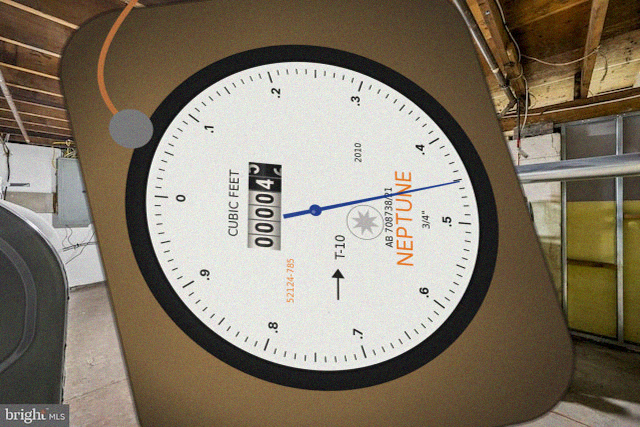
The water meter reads 45.45 (ft³)
